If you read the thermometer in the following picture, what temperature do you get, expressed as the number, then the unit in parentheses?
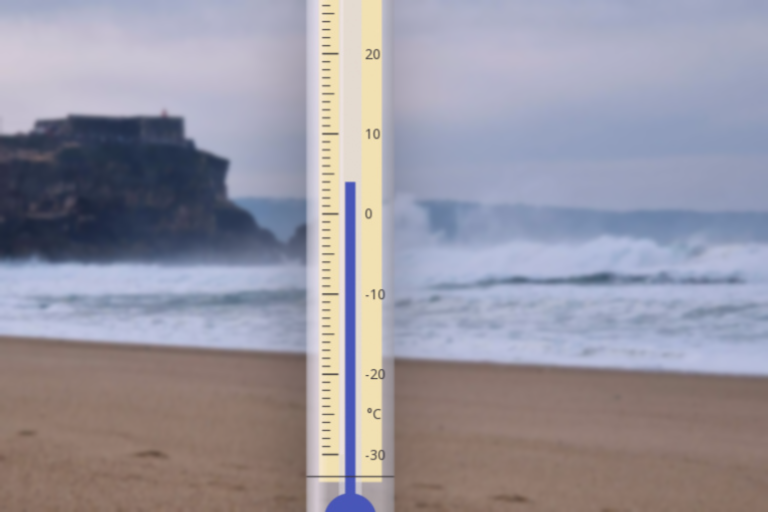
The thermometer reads 4 (°C)
